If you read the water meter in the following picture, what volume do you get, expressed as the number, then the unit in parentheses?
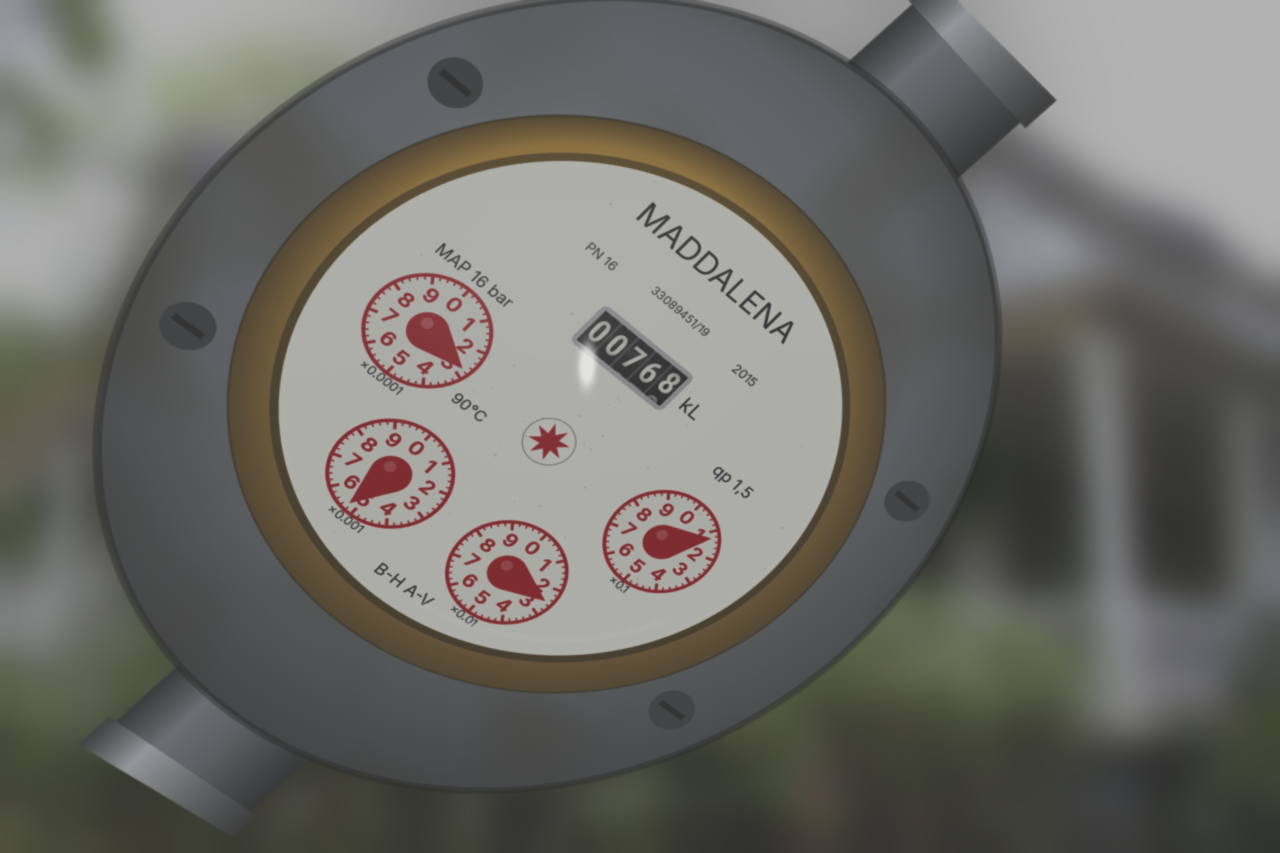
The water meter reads 768.1252 (kL)
